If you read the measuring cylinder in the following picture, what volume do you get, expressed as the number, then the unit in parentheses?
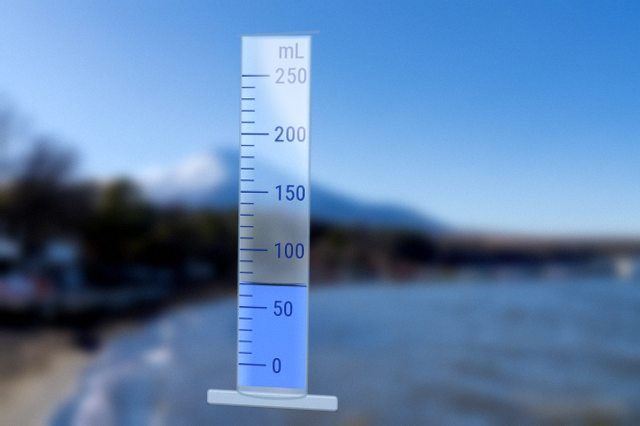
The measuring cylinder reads 70 (mL)
